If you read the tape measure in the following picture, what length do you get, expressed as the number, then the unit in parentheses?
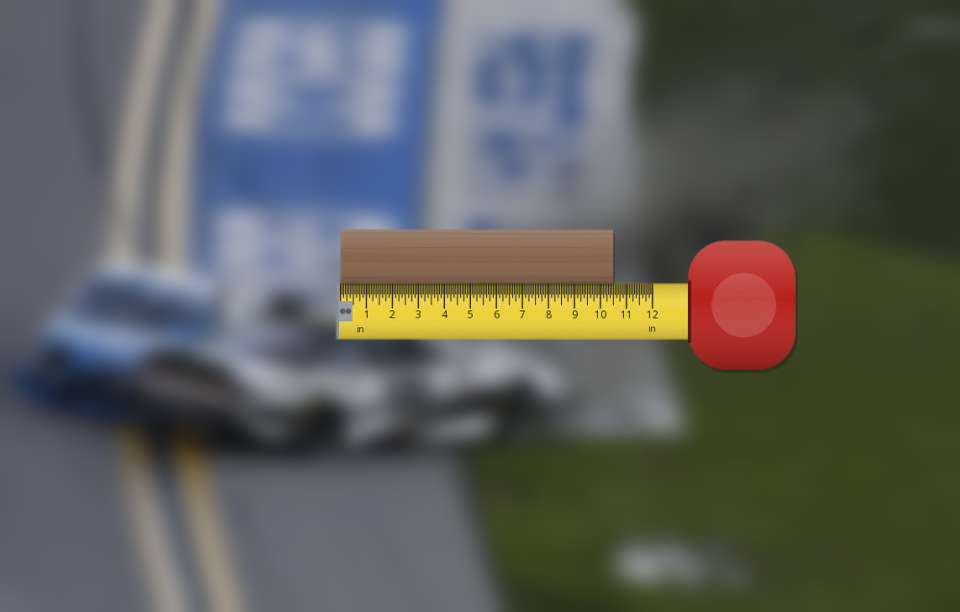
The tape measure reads 10.5 (in)
